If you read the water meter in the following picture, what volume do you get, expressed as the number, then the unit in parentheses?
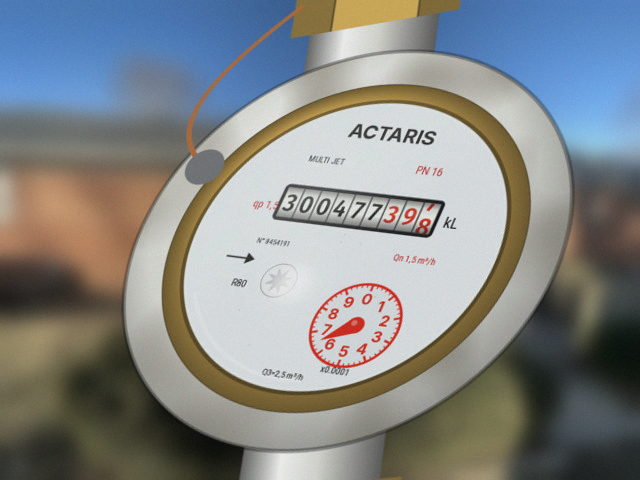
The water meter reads 300477.3976 (kL)
